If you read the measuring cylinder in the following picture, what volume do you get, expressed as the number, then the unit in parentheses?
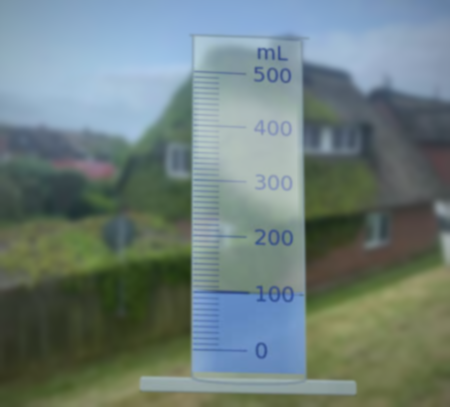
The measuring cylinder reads 100 (mL)
